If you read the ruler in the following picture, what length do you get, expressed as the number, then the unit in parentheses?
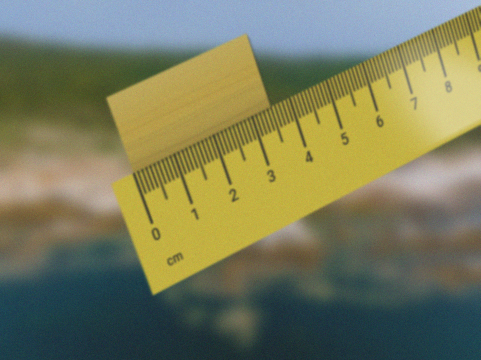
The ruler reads 3.5 (cm)
